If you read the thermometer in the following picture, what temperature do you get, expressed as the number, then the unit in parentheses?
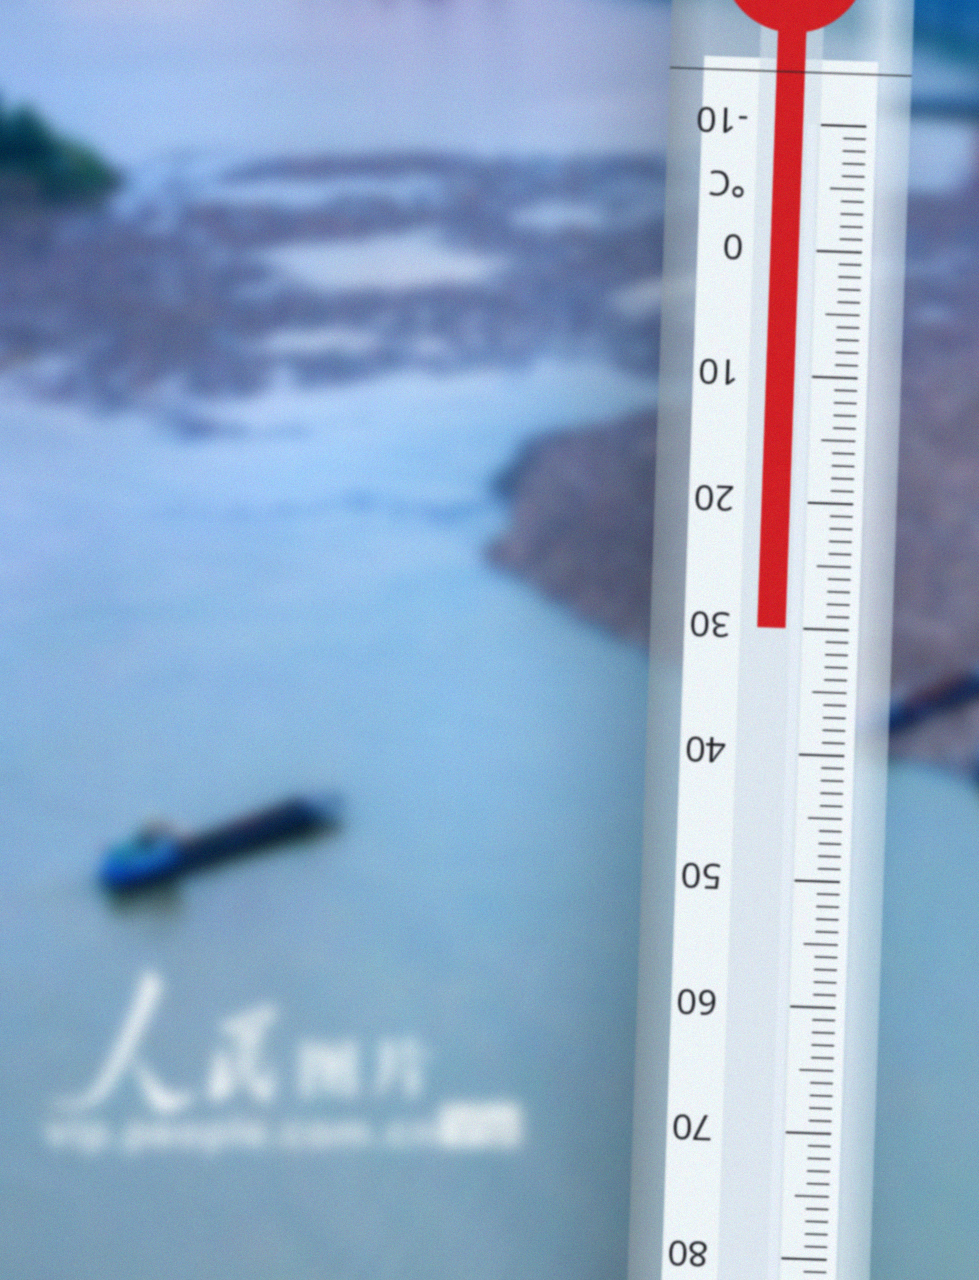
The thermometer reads 30 (°C)
